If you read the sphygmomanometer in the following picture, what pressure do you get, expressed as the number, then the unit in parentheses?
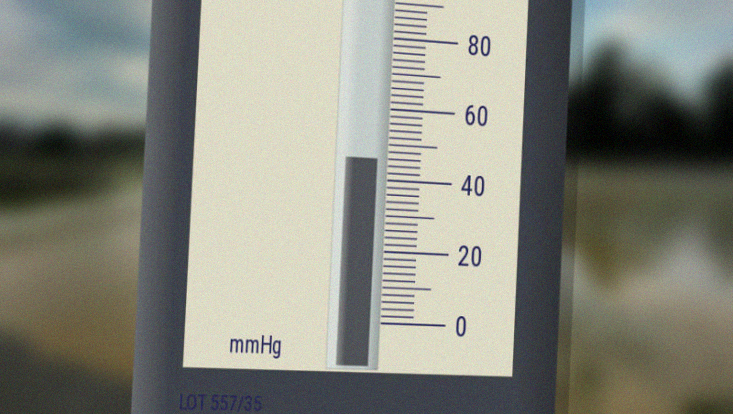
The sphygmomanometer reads 46 (mmHg)
